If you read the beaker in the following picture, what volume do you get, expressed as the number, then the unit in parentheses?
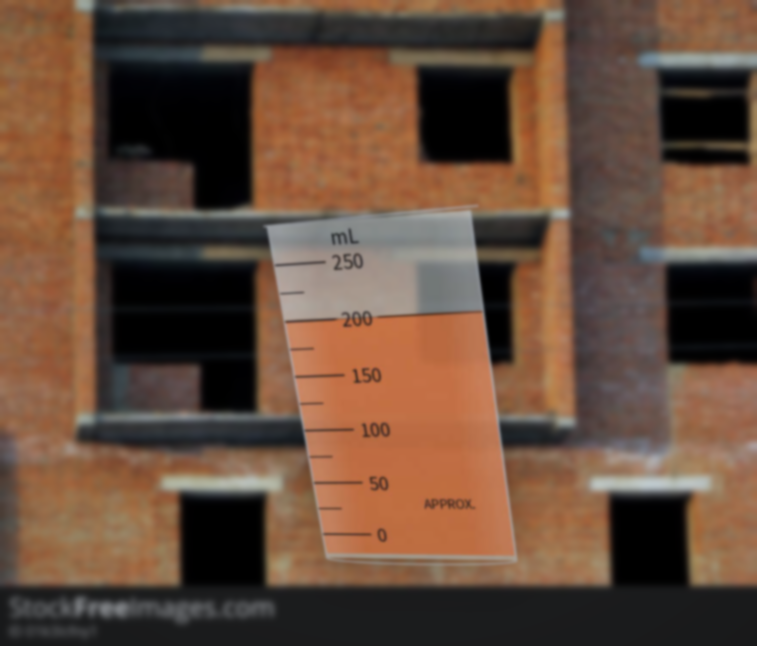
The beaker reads 200 (mL)
